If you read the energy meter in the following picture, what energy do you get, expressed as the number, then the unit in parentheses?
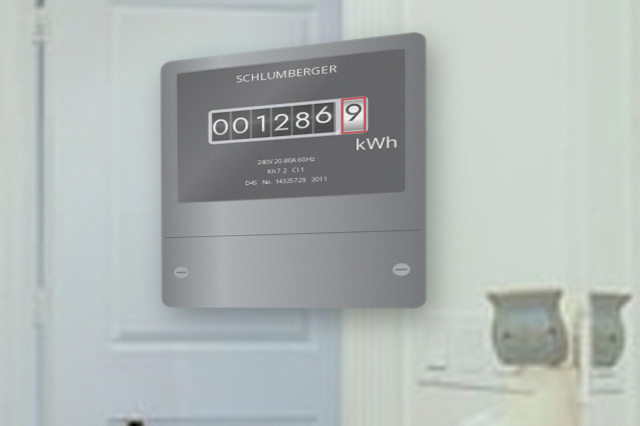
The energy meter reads 1286.9 (kWh)
